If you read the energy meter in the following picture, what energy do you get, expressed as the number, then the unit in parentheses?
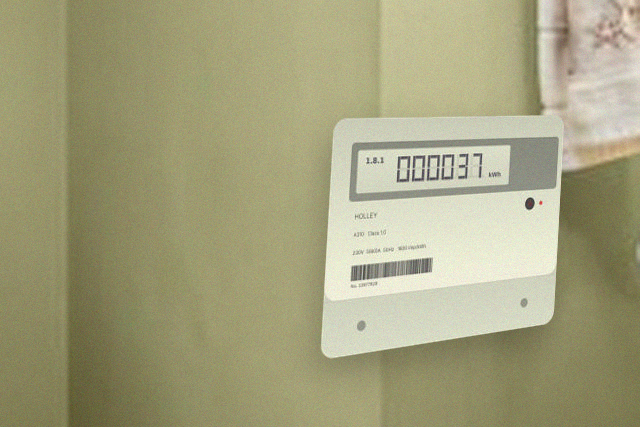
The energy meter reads 37 (kWh)
